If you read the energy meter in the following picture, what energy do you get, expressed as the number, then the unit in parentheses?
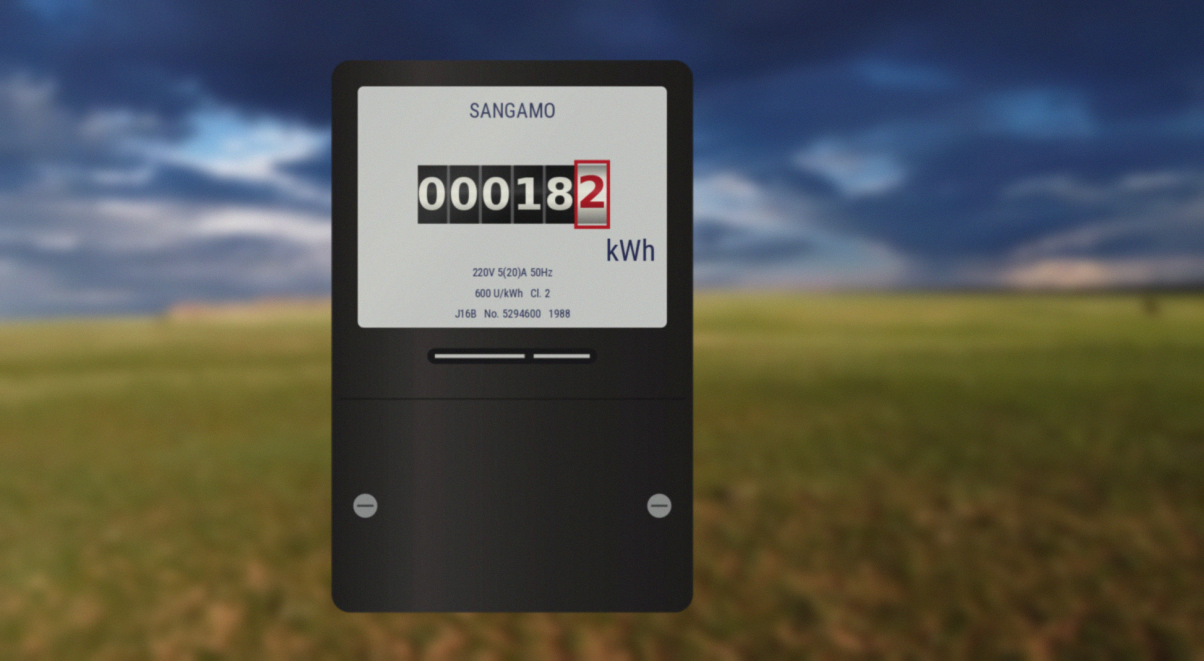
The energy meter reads 18.2 (kWh)
